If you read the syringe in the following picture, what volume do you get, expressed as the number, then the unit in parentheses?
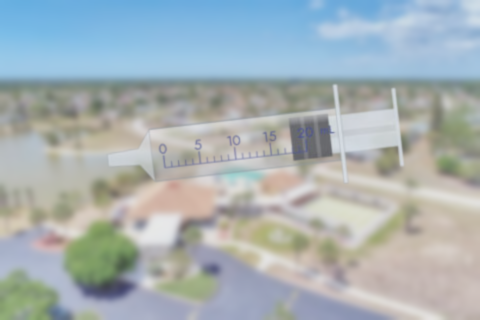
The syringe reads 18 (mL)
